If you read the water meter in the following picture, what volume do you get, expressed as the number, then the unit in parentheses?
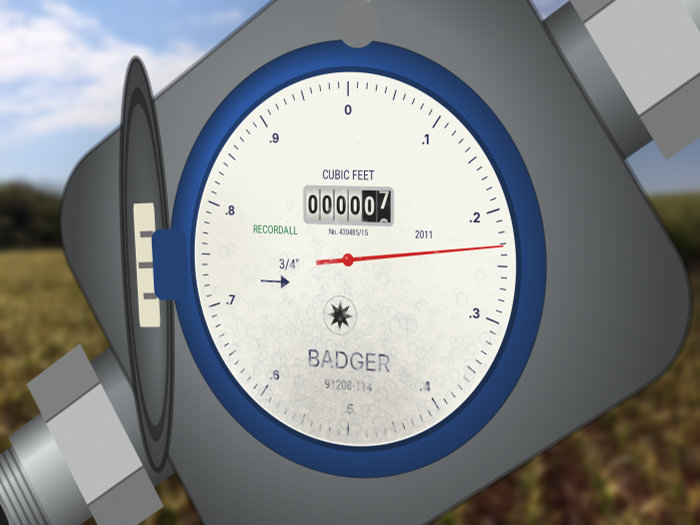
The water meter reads 7.23 (ft³)
